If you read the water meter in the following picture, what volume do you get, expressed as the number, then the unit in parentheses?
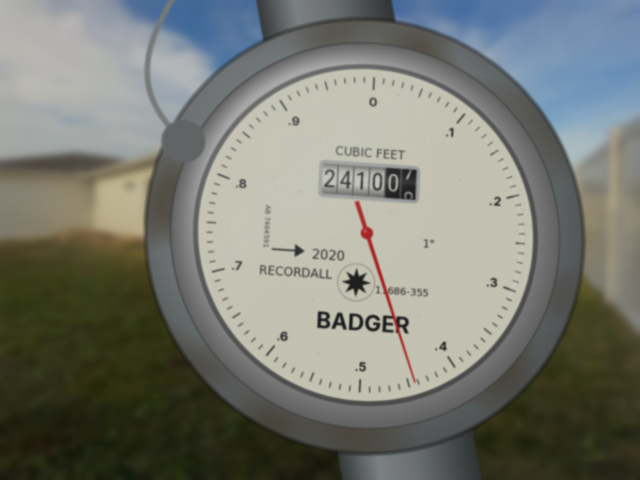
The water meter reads 241007.44 (ft³)
